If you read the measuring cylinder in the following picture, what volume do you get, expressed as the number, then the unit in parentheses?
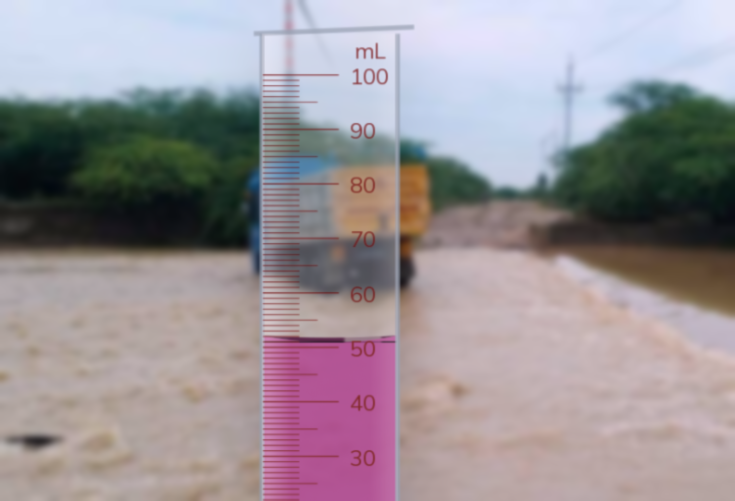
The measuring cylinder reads 51 (mL)
